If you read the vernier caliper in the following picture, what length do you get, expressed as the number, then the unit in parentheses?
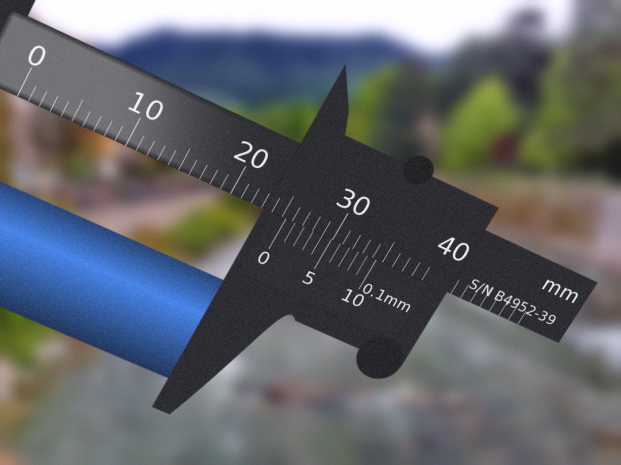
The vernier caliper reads 25.4 (mm)
